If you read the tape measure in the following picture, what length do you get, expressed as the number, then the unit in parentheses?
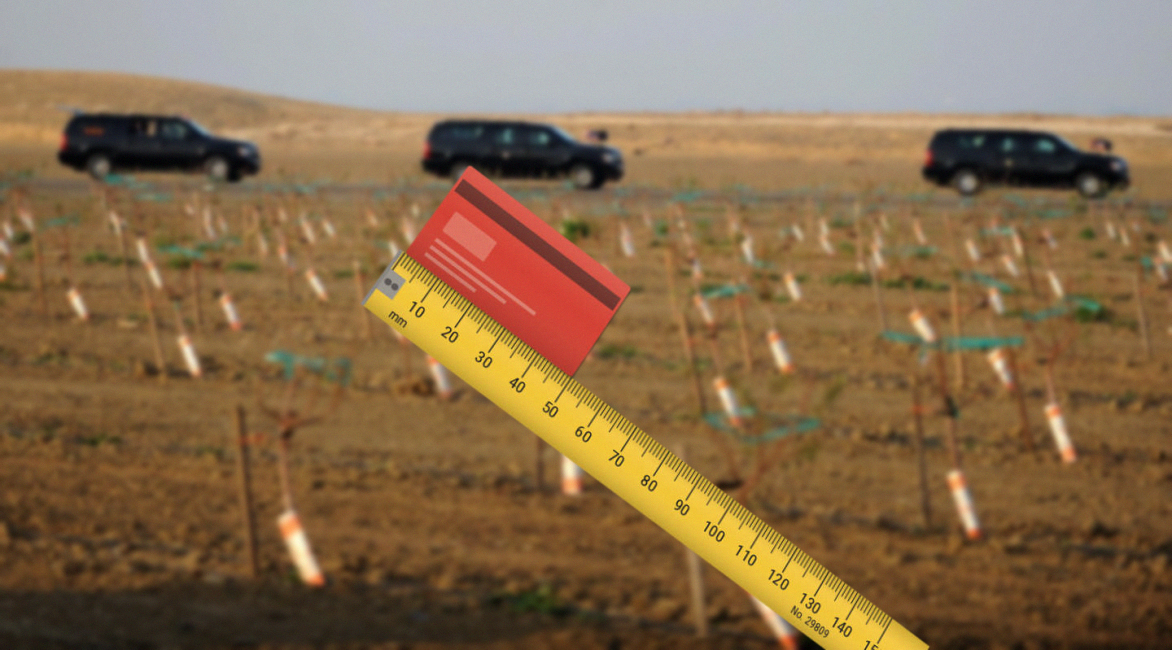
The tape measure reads 50 (mm)
